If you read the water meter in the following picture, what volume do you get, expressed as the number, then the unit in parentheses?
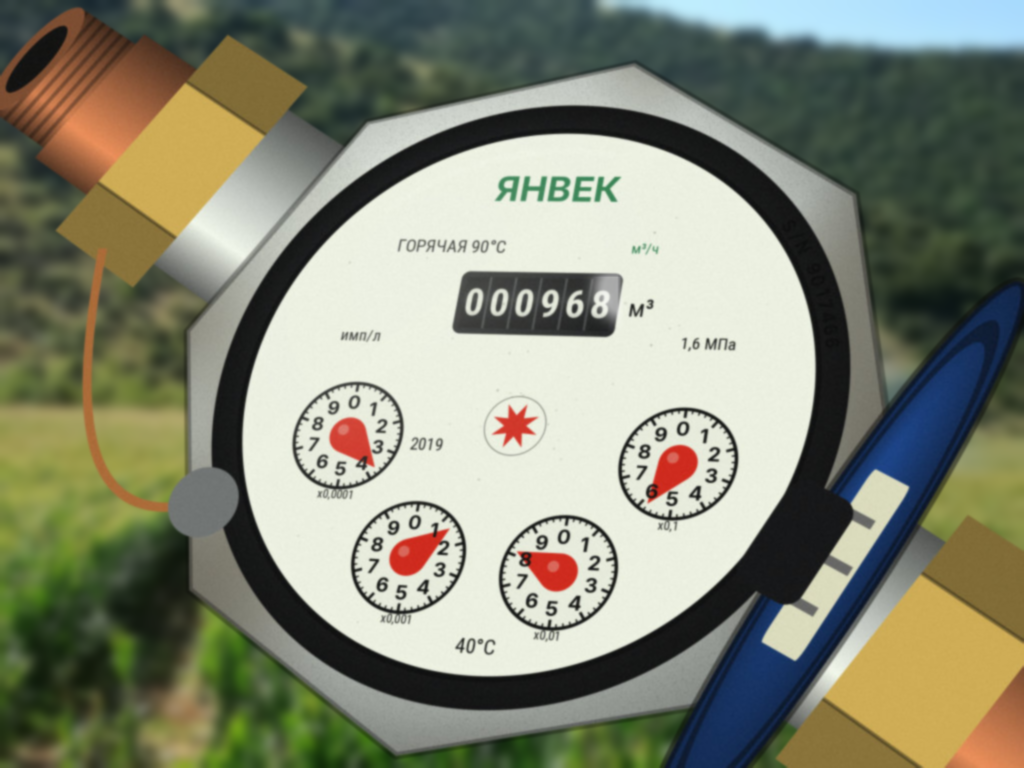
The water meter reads 968.5813 (m³)
